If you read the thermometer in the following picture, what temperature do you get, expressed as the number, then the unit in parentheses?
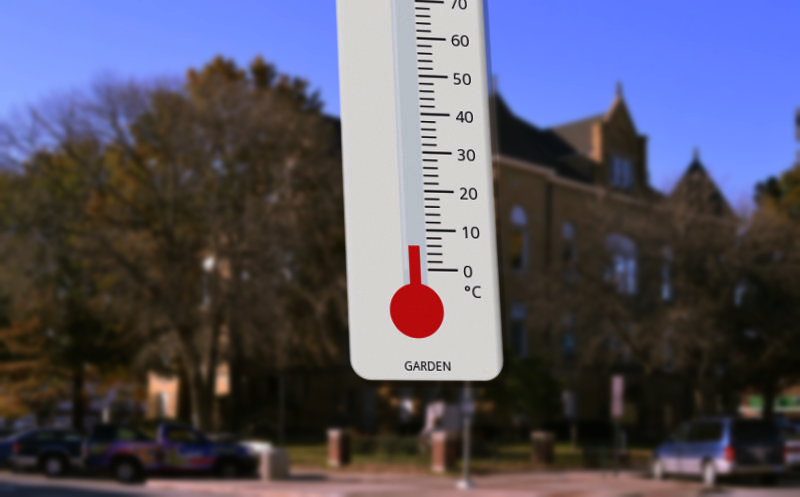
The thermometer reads 6 (°C)
